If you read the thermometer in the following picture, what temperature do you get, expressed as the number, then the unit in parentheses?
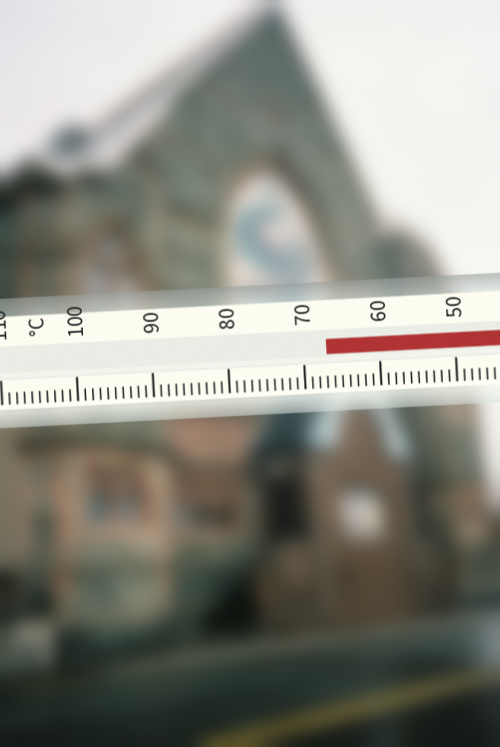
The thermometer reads 67 (°C)
